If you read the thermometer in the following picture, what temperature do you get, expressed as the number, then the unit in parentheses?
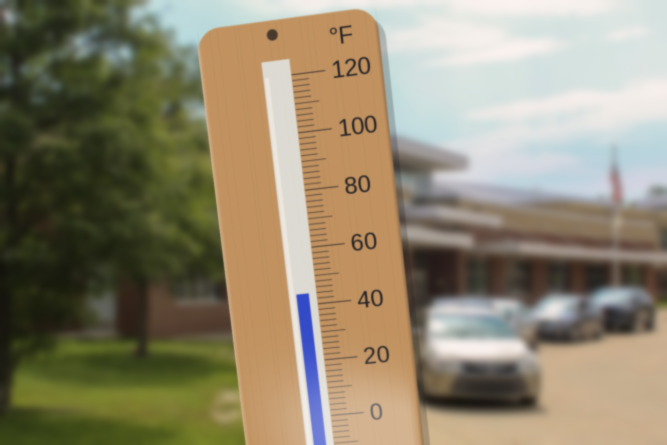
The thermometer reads 44 (°F)
